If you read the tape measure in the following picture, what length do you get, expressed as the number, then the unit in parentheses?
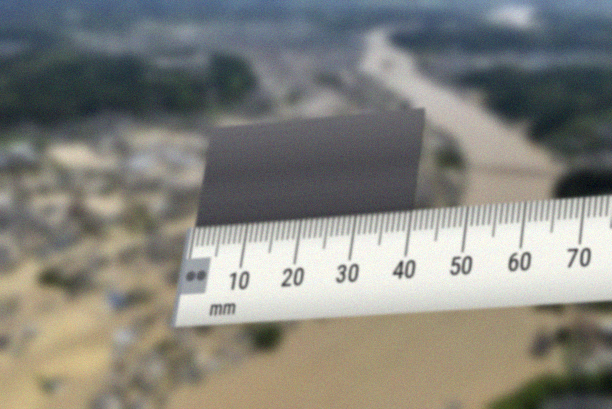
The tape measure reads 40 (mm)
